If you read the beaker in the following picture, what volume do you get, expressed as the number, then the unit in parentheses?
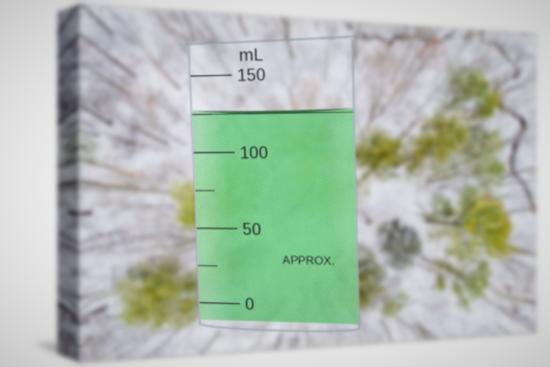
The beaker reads 125 (mL)
